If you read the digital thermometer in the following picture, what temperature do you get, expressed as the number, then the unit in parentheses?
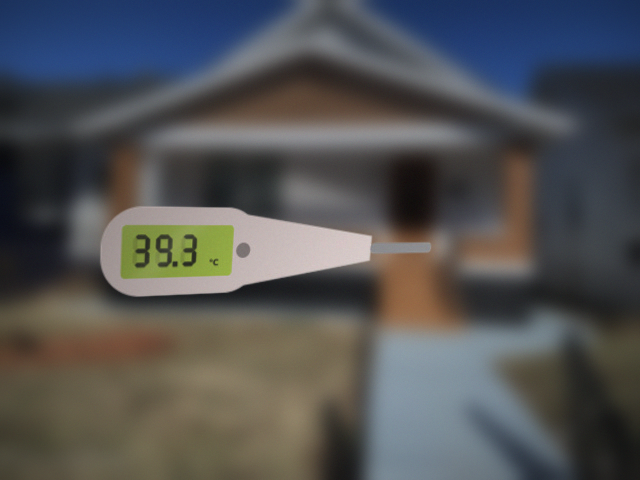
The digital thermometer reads 39.3 (°C)
